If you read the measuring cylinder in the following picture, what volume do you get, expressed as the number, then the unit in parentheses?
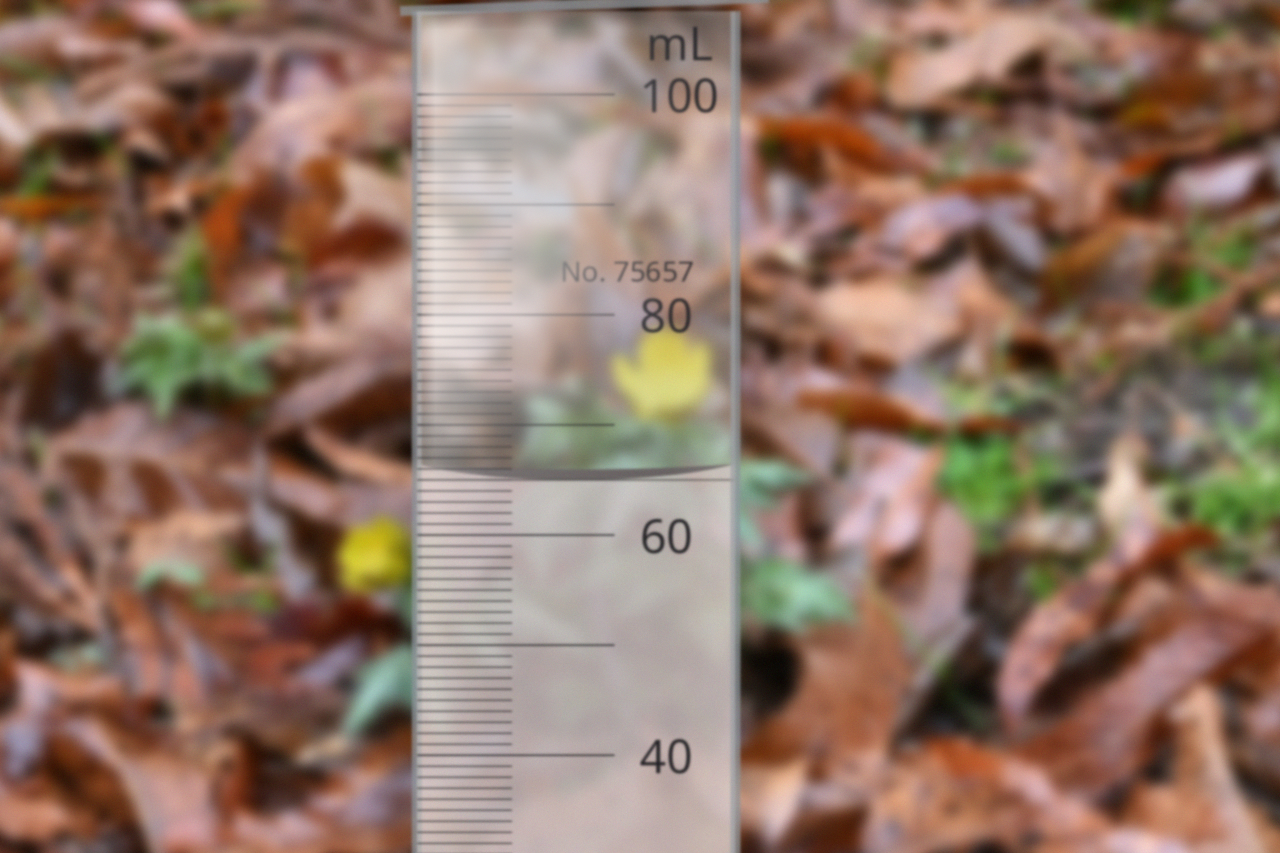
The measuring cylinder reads 65 (mL)
